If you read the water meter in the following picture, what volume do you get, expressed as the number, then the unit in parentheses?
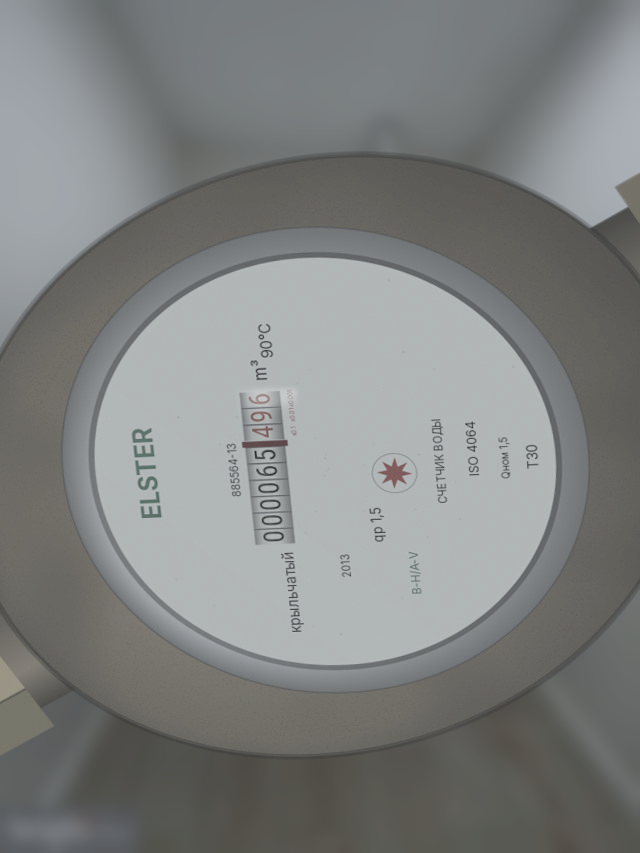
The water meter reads 65.496 (m³)
